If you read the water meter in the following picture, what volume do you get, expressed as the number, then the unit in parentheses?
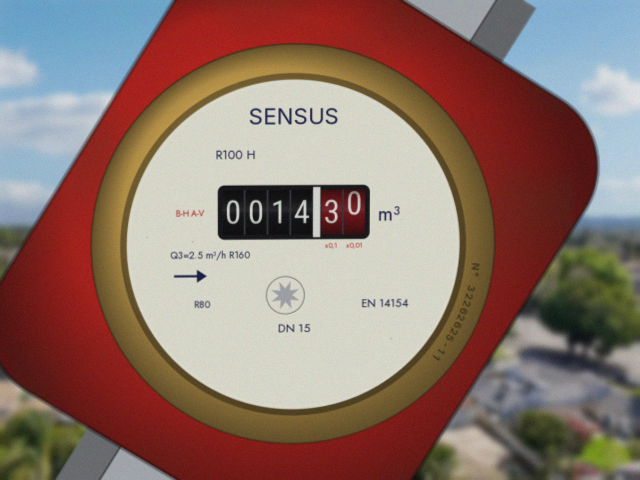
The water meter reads 14.30 (m³)
